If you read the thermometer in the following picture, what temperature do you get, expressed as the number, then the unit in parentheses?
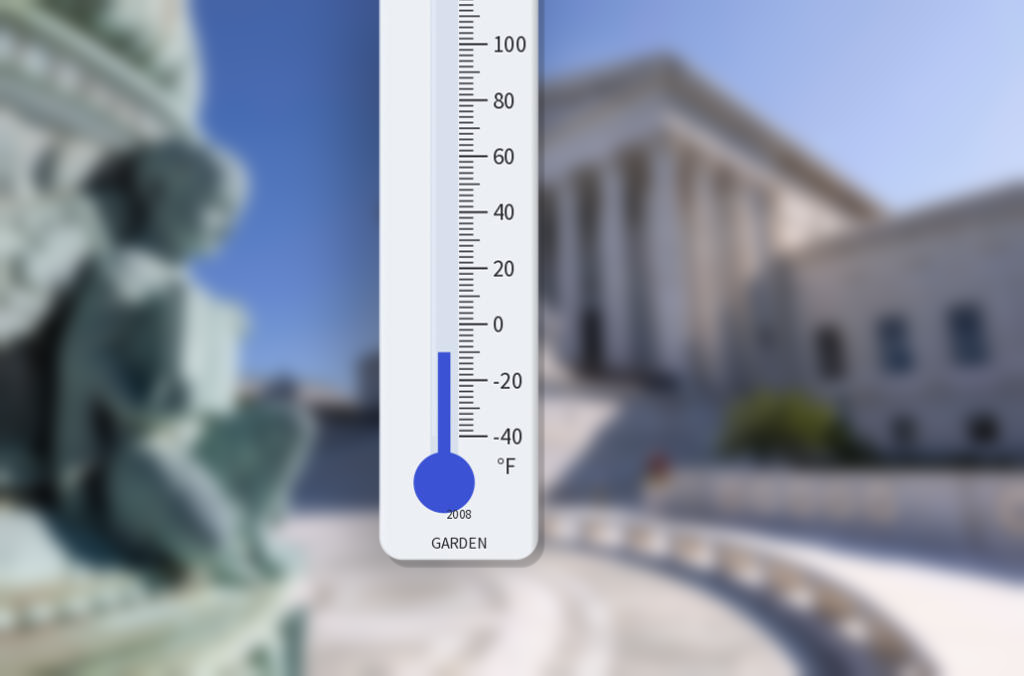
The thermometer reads -10 (°F)
